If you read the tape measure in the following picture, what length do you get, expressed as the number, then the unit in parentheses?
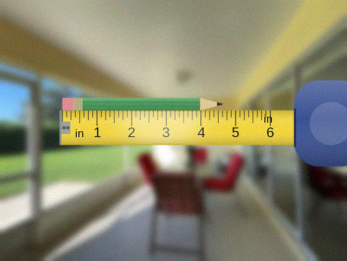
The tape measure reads 4.625 (in)
